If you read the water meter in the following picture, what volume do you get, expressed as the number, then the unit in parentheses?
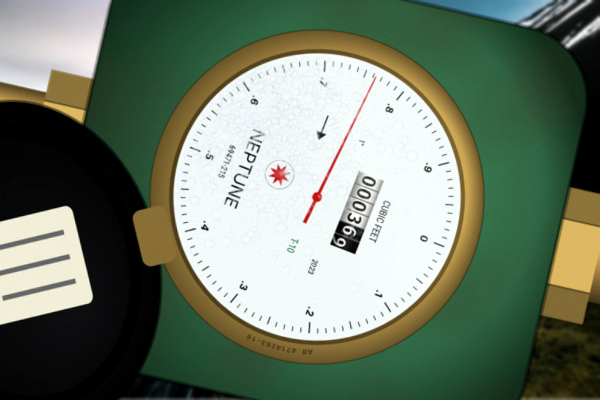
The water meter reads 368.76 (ft³)
